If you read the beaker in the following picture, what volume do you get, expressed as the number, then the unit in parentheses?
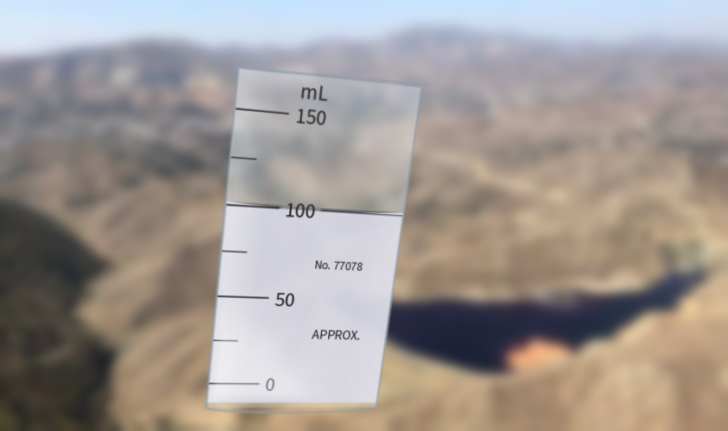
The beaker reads 100 (mL)
